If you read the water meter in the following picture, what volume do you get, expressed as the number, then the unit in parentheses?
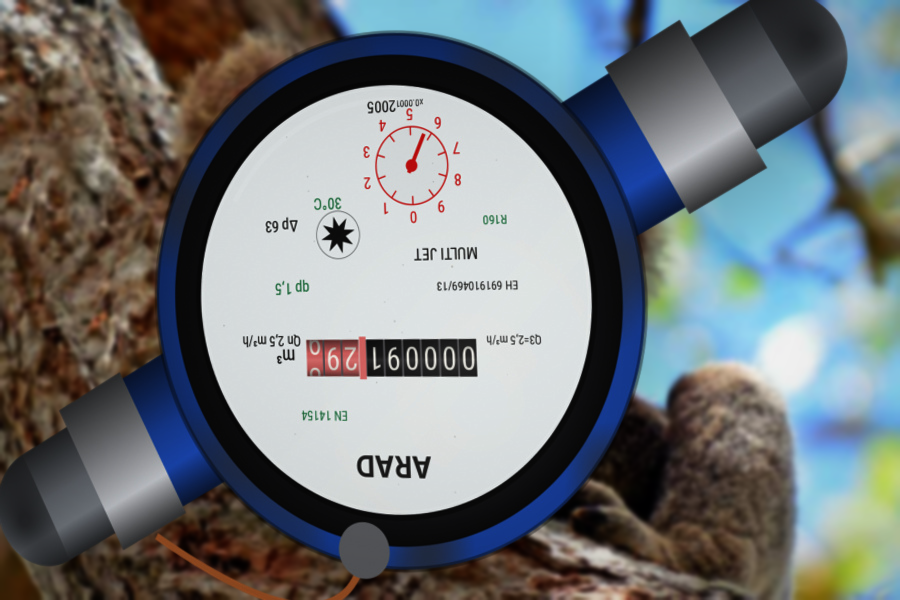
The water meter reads 91.2985 (m³)
